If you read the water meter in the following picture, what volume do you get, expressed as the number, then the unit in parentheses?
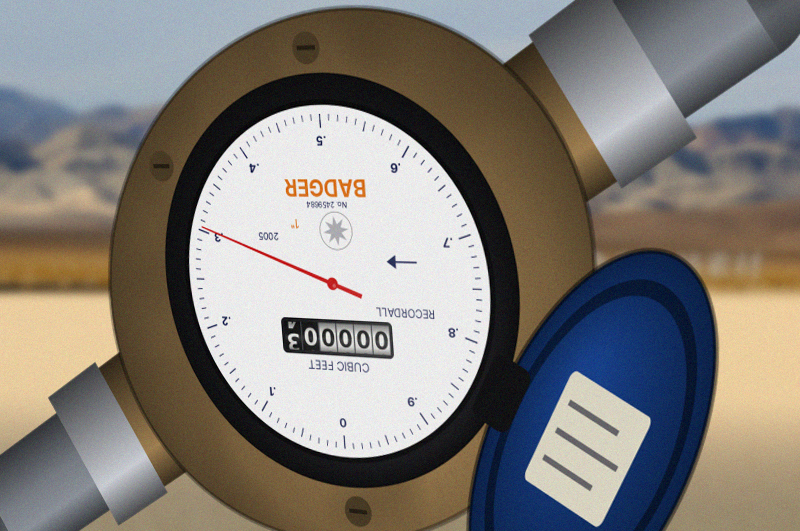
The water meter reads 3.30 (ft³)
